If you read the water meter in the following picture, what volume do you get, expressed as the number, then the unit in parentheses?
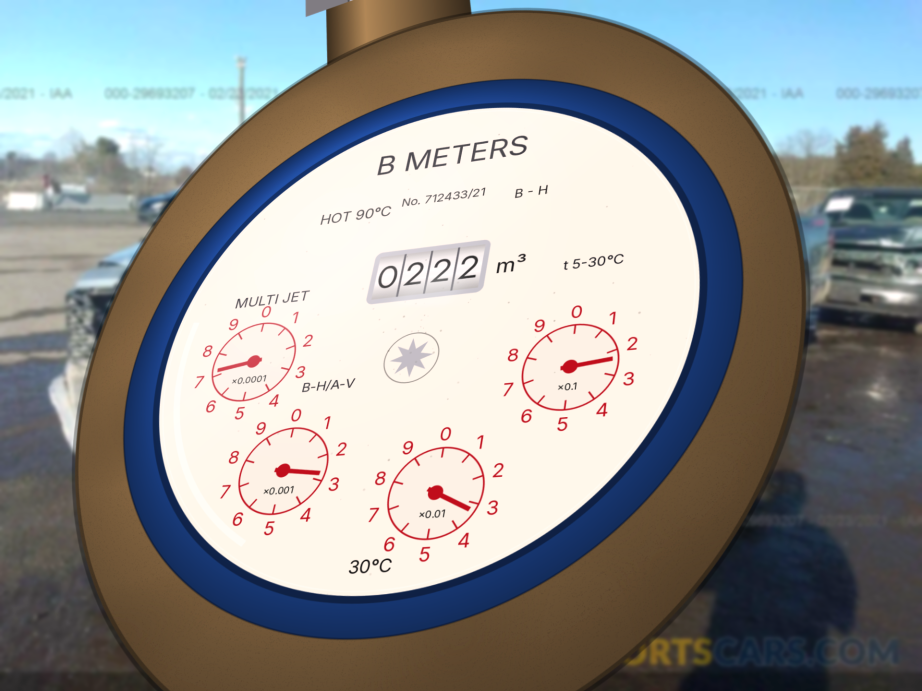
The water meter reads 222.2327 (m³)
